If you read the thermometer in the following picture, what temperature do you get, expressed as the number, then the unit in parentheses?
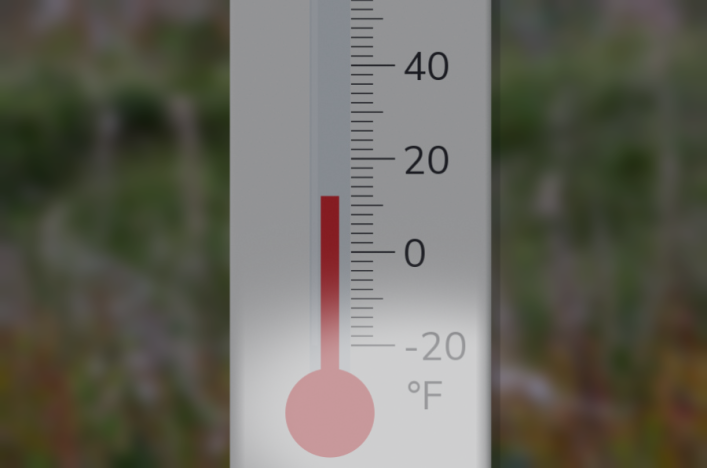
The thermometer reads 12 (°F)
